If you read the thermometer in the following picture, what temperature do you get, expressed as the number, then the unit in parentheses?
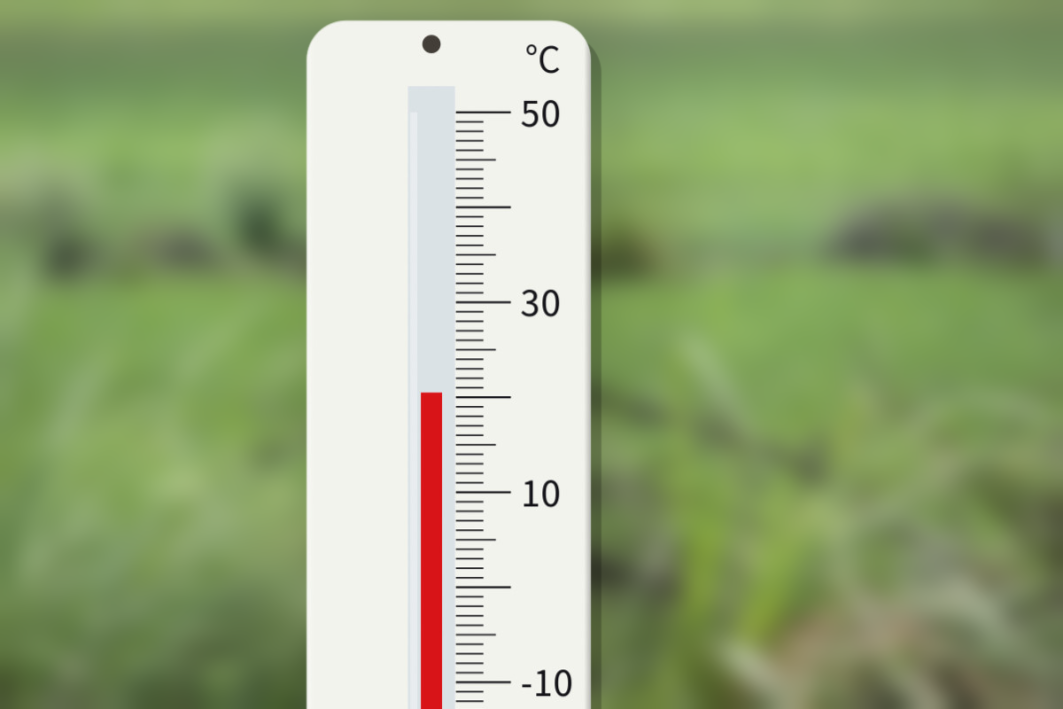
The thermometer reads 20.5 (°C)
